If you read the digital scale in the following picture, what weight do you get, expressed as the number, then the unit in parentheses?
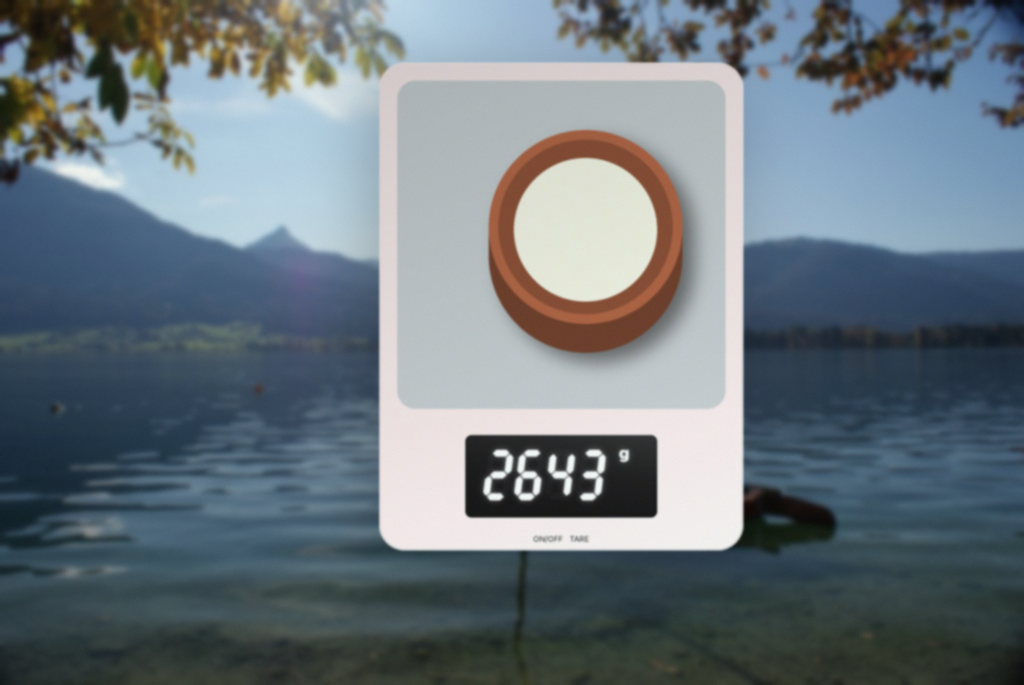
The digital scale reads 2643 (g)
